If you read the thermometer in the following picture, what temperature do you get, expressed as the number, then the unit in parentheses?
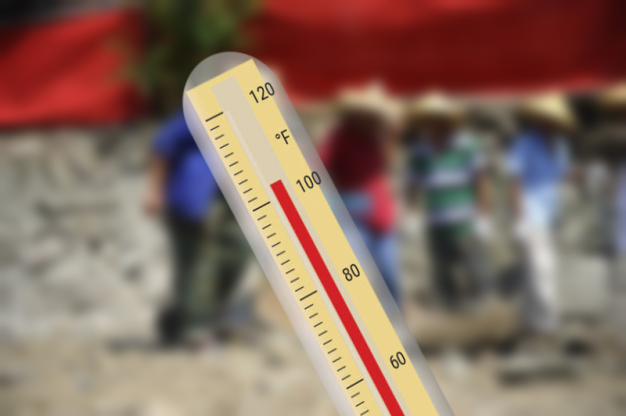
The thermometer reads 103 (°F)
